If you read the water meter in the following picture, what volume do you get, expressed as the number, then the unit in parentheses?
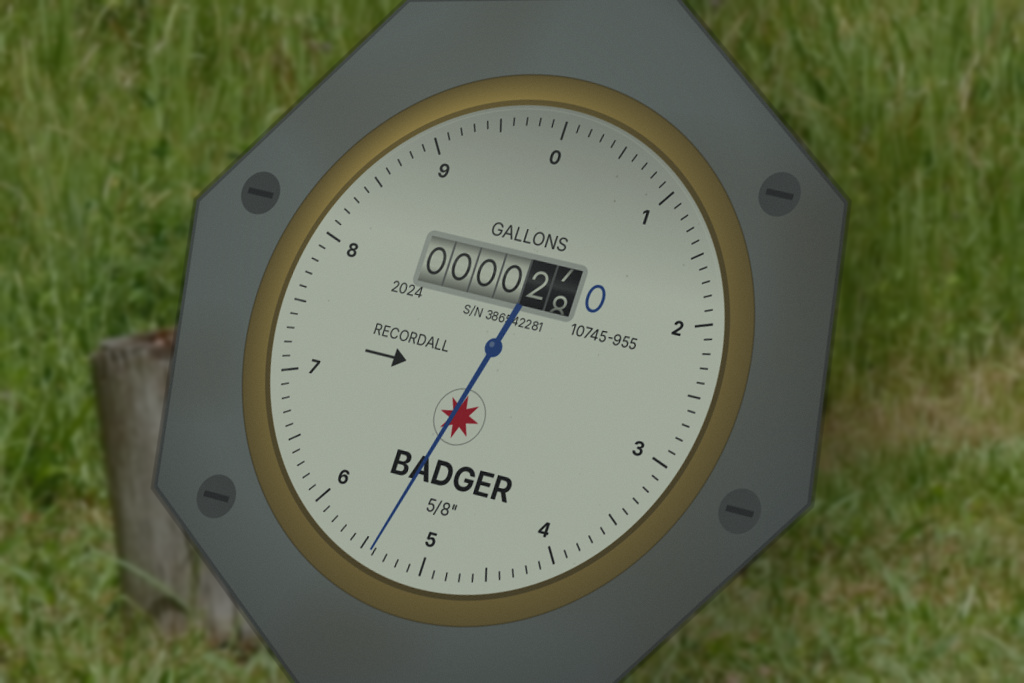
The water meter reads 275.4 (gal)
